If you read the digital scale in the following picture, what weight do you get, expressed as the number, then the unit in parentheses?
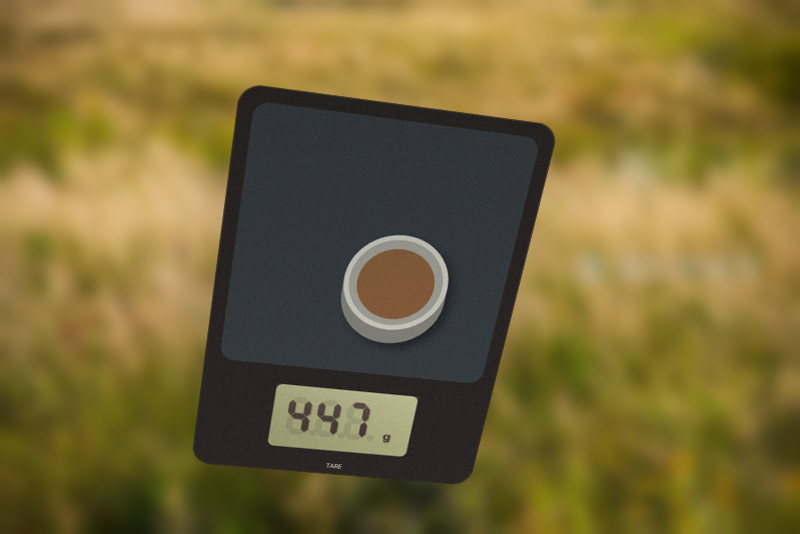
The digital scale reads 447 (g)
